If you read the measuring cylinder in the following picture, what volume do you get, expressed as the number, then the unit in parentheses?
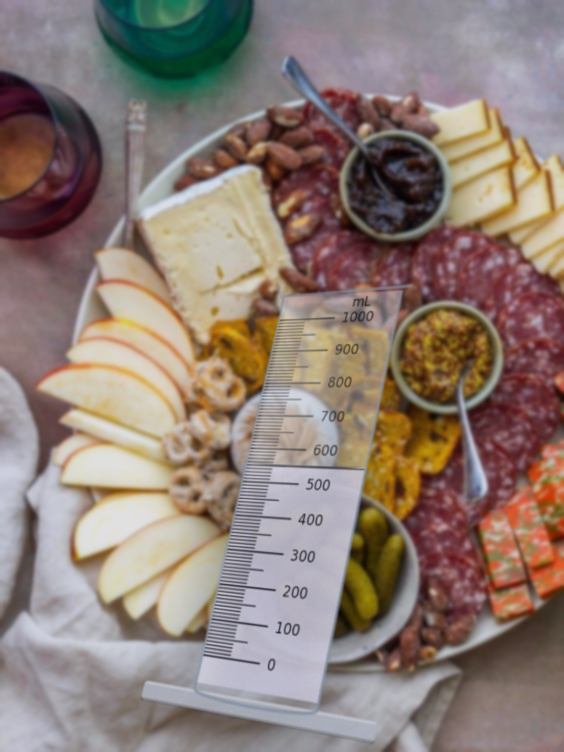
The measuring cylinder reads 550 (mL)
